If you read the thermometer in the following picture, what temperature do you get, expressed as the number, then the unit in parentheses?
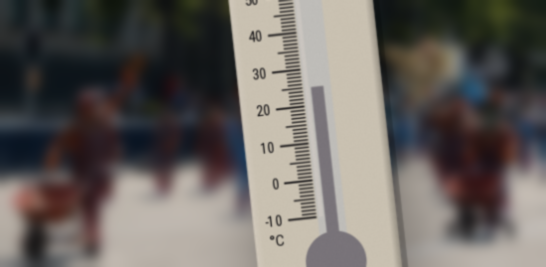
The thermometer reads 25 (°C)
